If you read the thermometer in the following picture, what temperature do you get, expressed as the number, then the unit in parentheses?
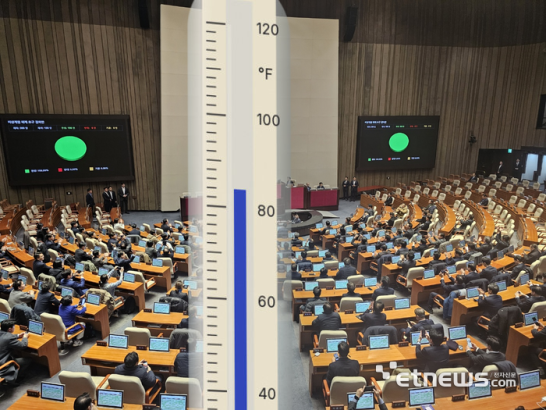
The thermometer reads 84 (°F)
